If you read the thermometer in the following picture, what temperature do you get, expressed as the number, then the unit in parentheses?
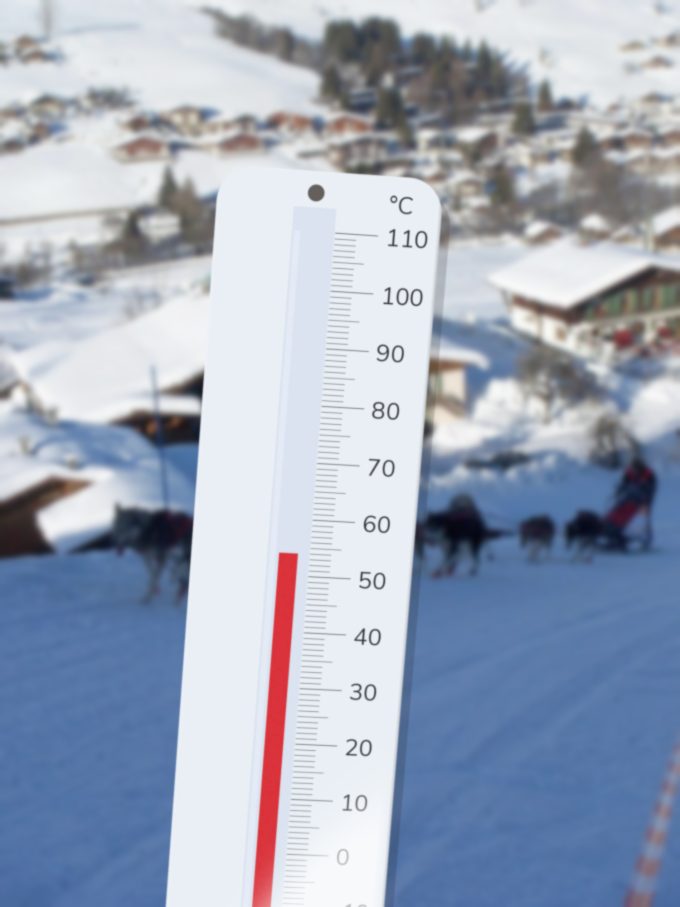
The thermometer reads 54 (°C)
